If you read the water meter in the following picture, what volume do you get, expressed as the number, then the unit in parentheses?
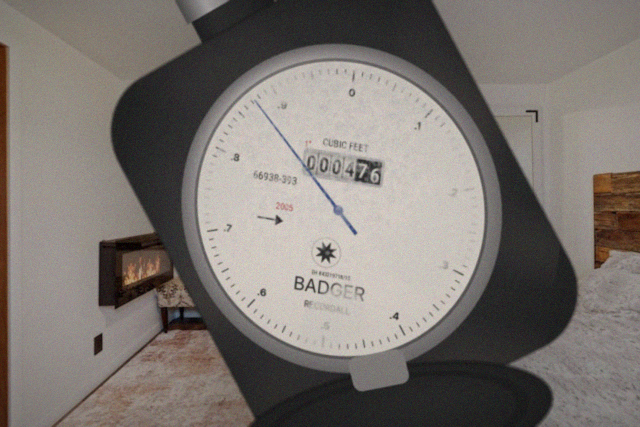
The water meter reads 475.87 (ft³)
